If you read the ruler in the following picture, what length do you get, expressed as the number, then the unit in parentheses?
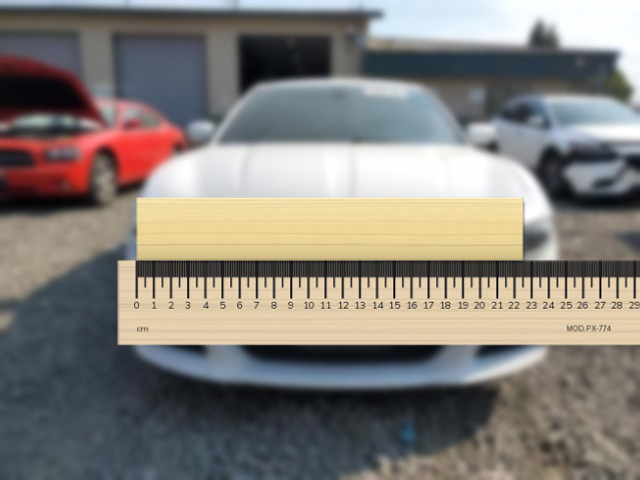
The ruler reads 22.5 (cm)
